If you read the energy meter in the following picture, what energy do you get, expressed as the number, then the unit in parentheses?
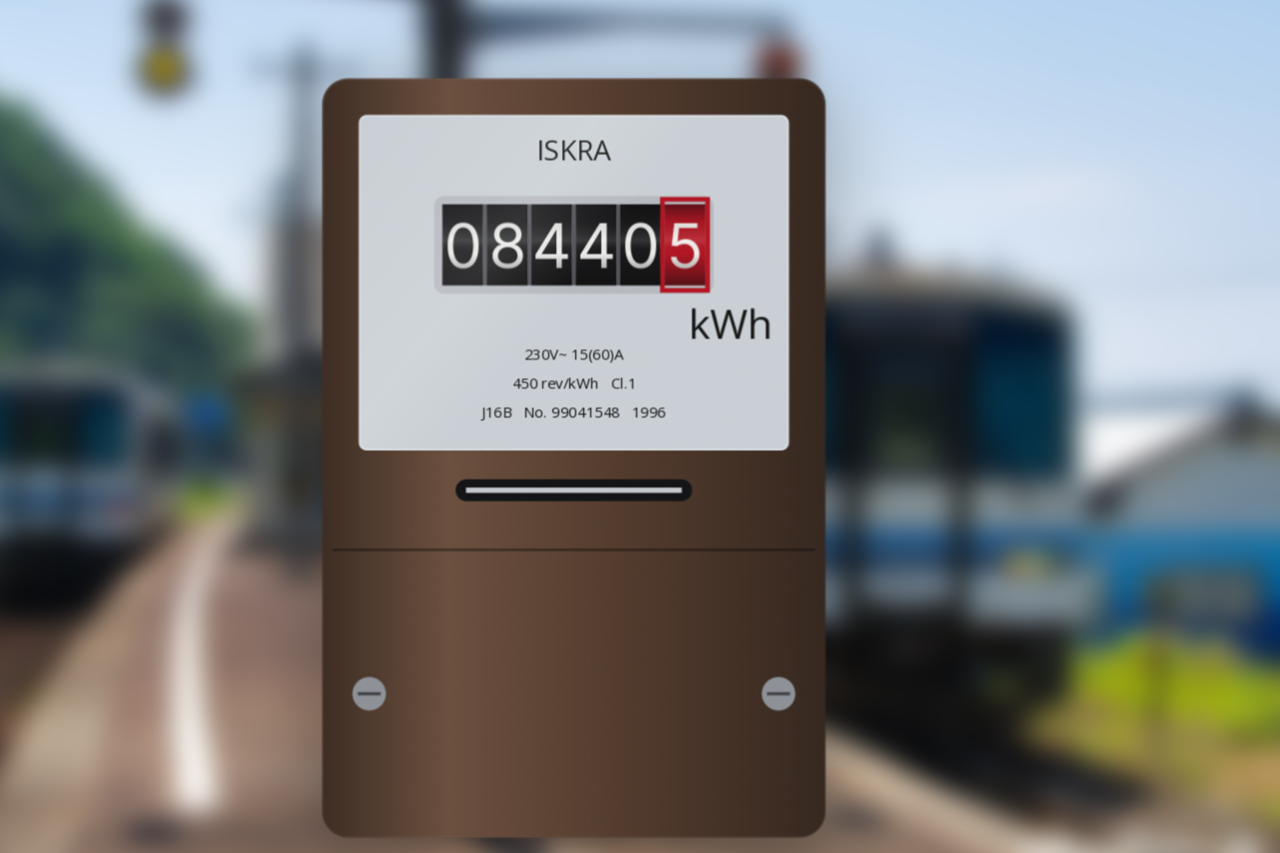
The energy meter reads 8440.5 (kWh)
